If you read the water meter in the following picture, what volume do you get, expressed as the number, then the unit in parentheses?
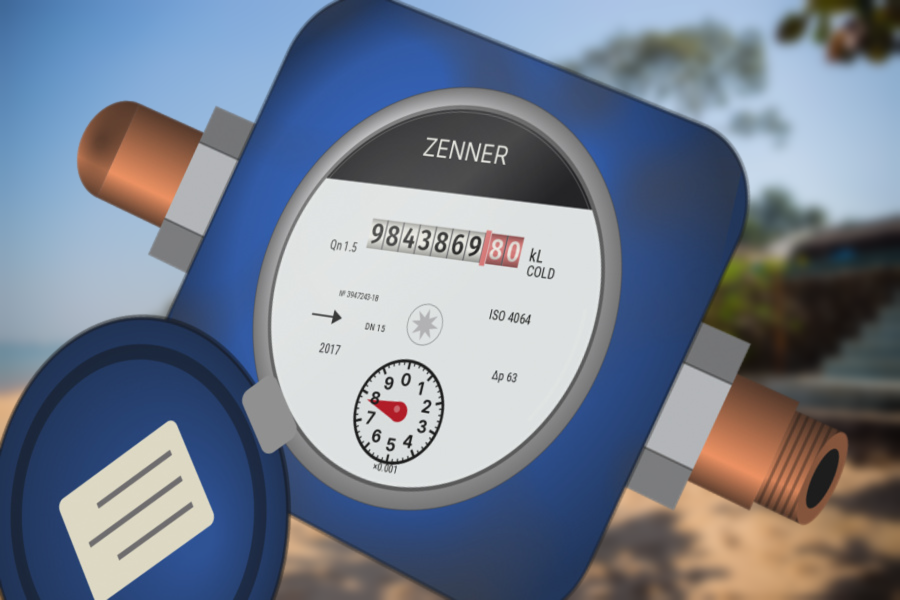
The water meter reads 9843869.807 (kL)
